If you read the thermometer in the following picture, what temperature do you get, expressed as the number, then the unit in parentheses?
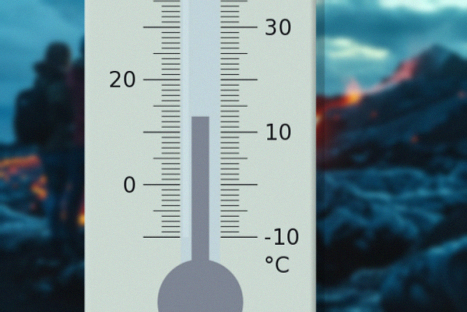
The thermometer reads 13 (°C)
